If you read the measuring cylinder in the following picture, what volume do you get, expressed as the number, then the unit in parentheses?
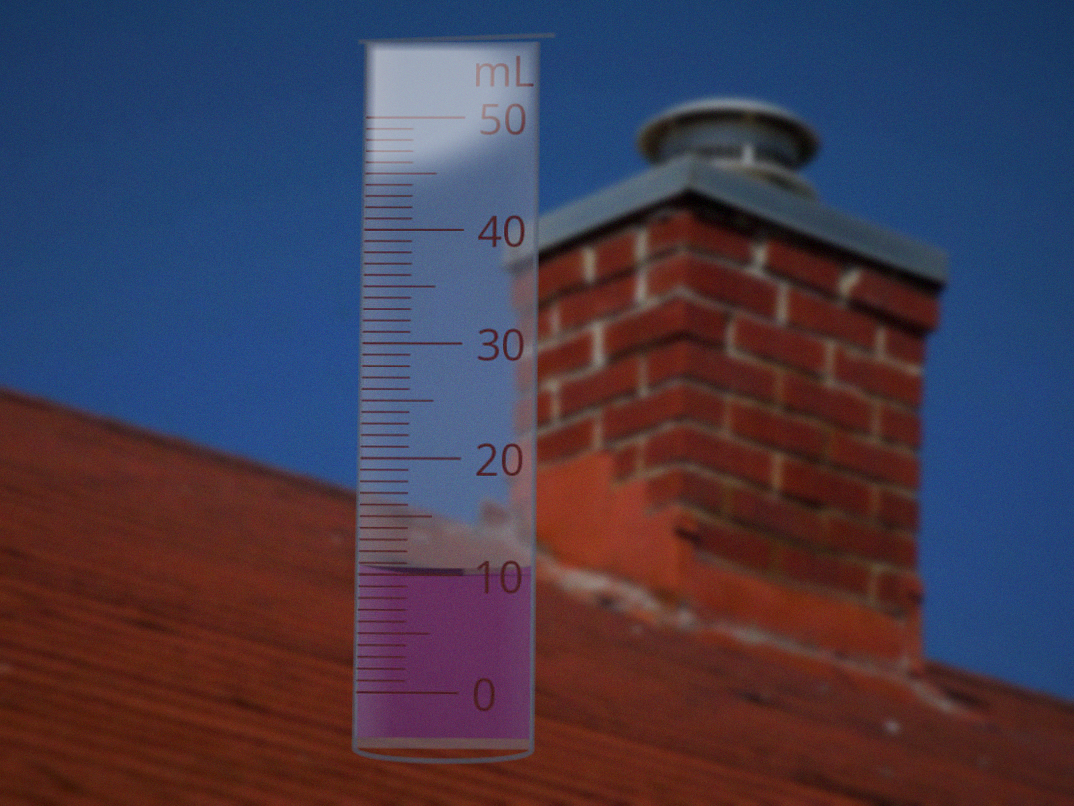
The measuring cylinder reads 10 (mL)
